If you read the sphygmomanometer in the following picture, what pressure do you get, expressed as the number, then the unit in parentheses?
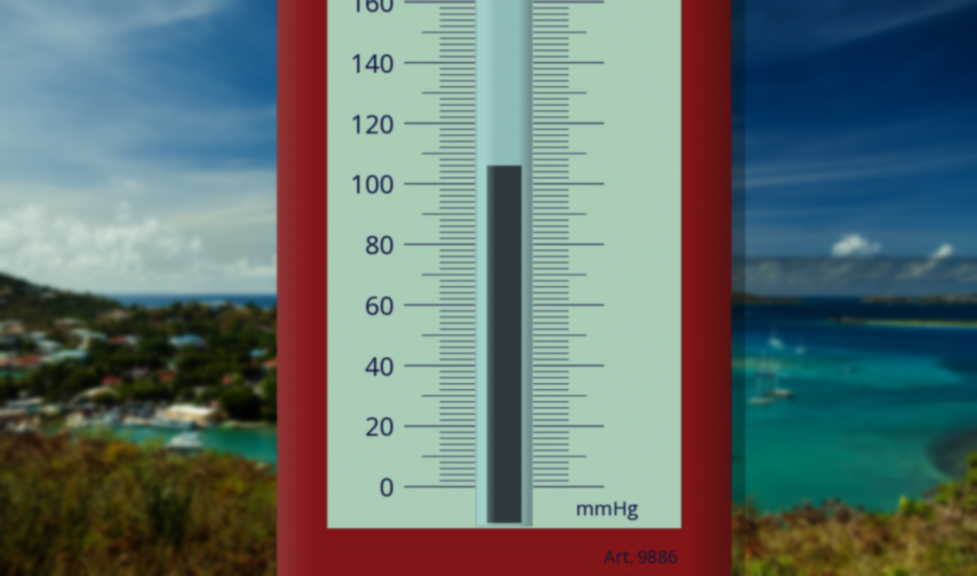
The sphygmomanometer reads 106 (mmHg)
